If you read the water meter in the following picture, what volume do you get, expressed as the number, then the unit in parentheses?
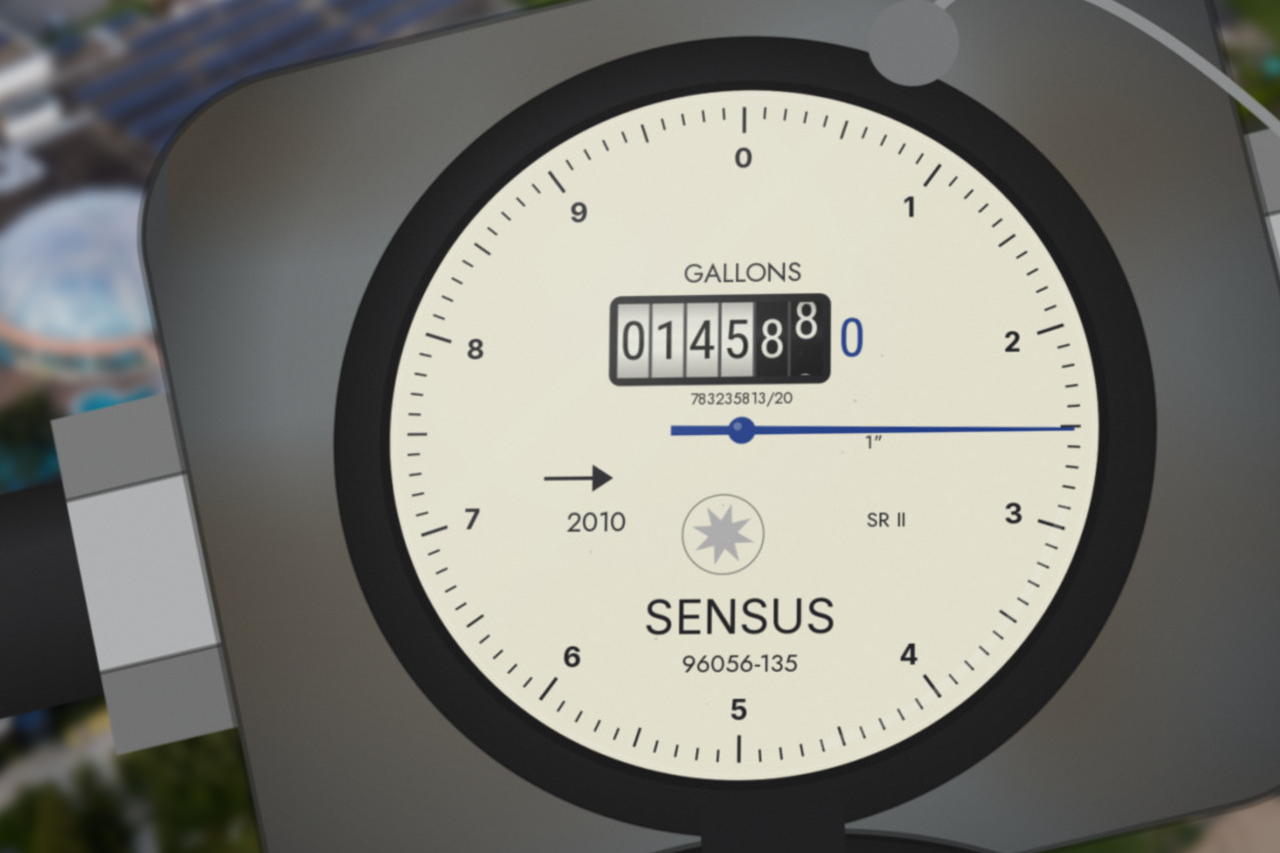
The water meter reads 145882.5 (gal)
